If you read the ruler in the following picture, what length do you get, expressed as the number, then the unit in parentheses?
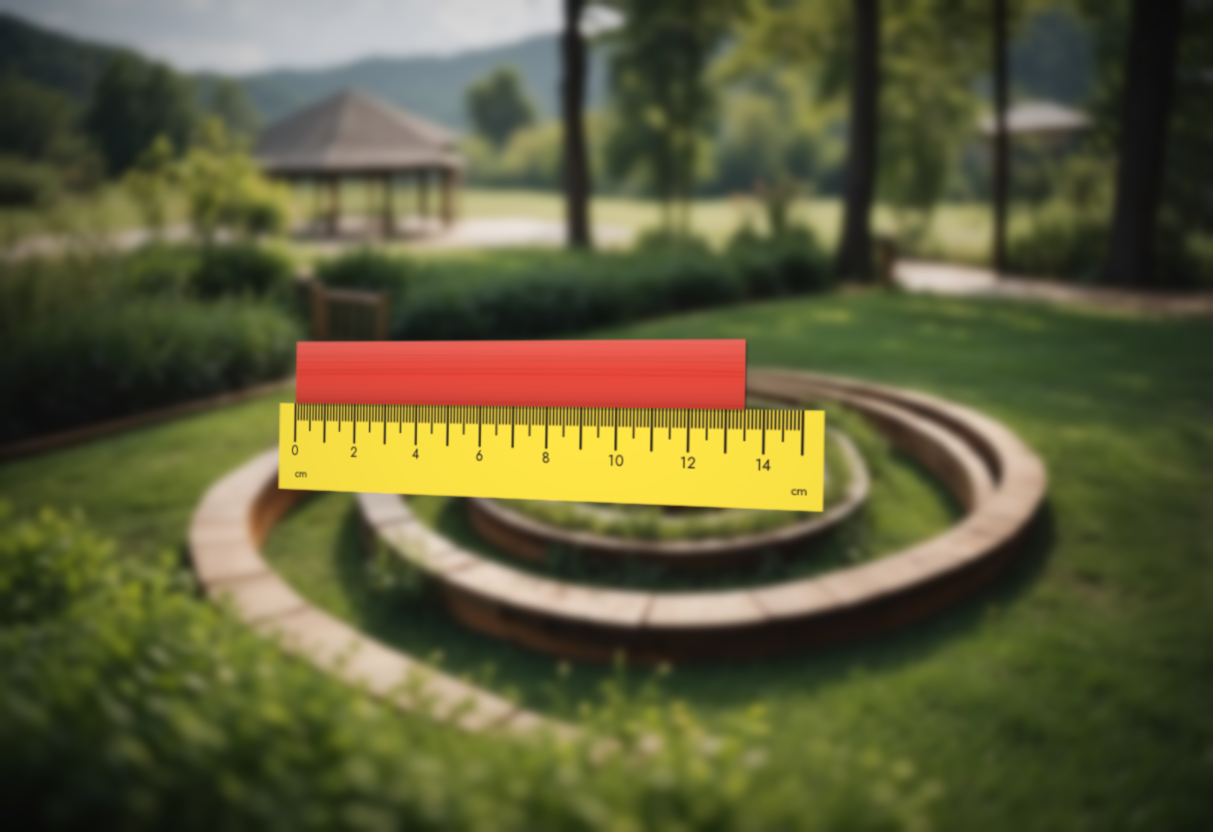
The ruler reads 13.5 (cm)
